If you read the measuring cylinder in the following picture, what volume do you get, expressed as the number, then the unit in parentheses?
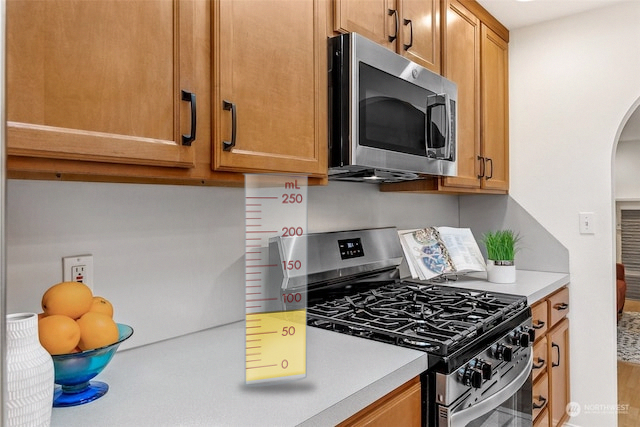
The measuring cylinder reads 80 (mL)
